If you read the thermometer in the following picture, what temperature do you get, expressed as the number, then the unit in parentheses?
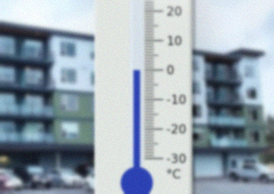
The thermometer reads 0 (°C)
